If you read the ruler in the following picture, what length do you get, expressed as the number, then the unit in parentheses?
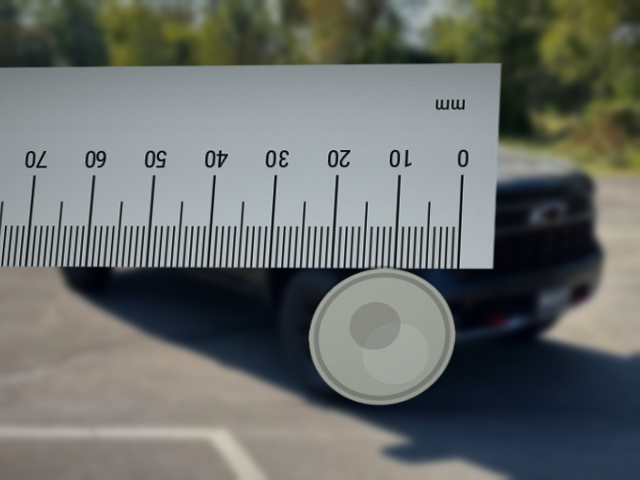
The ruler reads 23 (mm)
